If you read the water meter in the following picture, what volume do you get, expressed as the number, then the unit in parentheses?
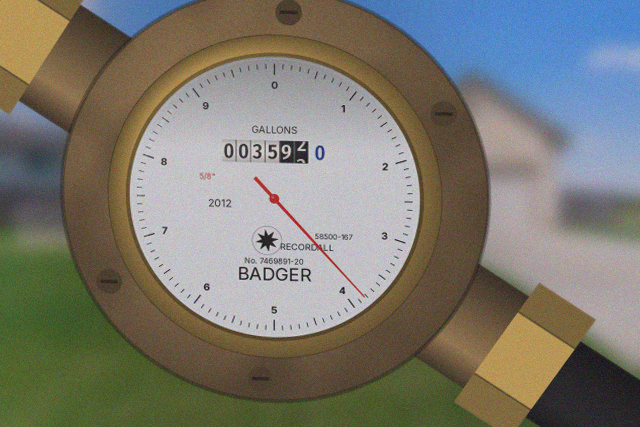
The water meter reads 35923.8 (gal)
